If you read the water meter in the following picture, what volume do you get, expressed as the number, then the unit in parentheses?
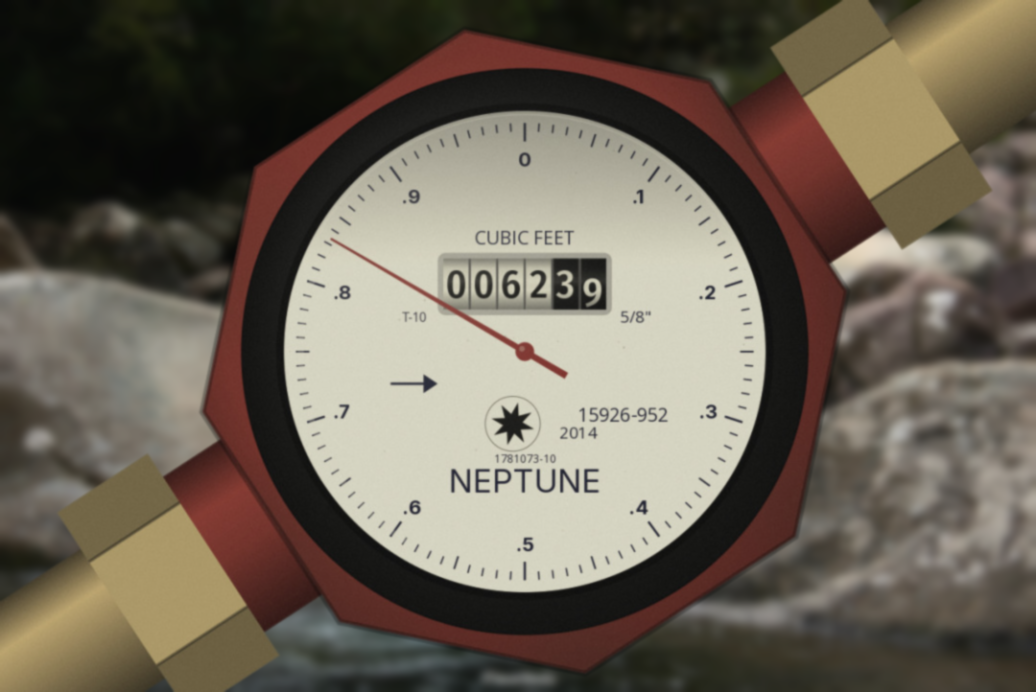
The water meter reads 6238.83 (ft³)
